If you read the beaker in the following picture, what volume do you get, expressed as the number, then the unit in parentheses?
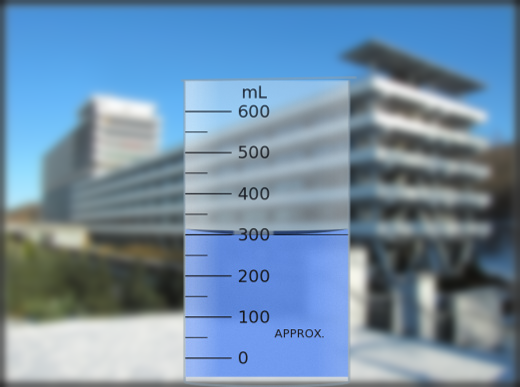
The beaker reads 300 (mL)
